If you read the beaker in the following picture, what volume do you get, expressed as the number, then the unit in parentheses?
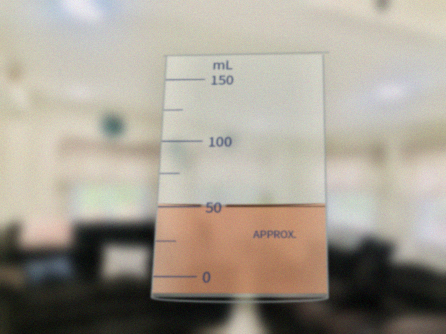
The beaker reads 50 (mL)
